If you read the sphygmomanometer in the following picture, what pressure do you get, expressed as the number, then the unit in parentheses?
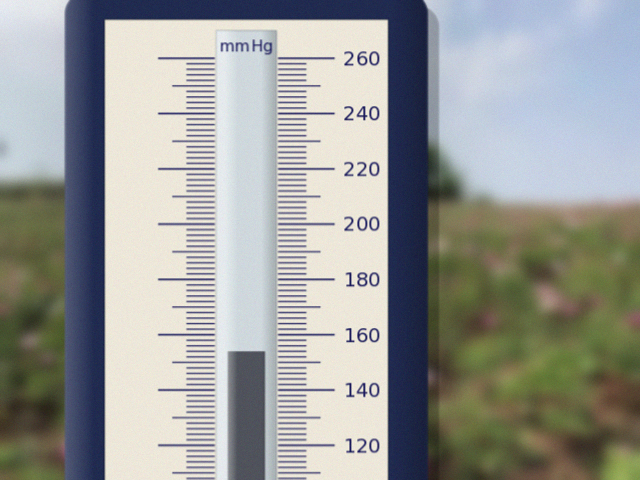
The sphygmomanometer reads 154 (mmHg)
